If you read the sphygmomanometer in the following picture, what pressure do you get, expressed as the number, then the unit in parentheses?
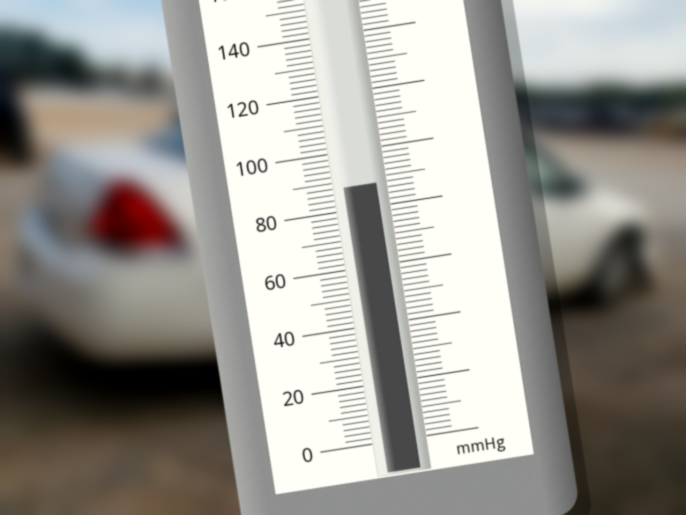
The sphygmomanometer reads 88 (mmHg)
